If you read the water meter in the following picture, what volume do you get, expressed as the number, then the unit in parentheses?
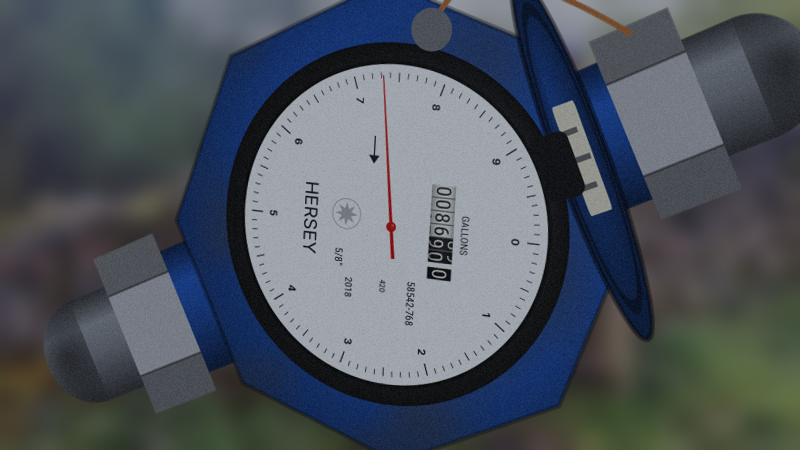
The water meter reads 86897.3 (gal)
